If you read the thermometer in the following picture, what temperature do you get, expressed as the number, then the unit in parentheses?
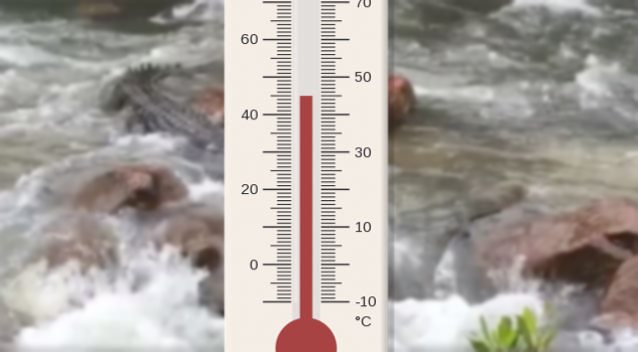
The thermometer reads 45 (°C)
